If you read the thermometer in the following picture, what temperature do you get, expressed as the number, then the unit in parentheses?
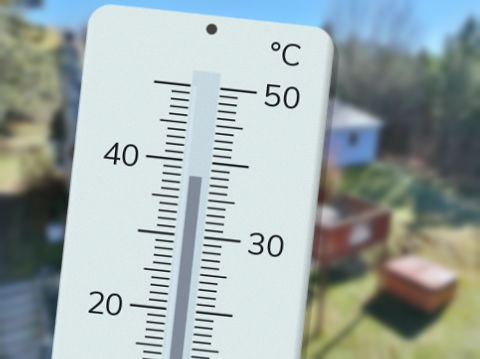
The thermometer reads 38 (°C)
